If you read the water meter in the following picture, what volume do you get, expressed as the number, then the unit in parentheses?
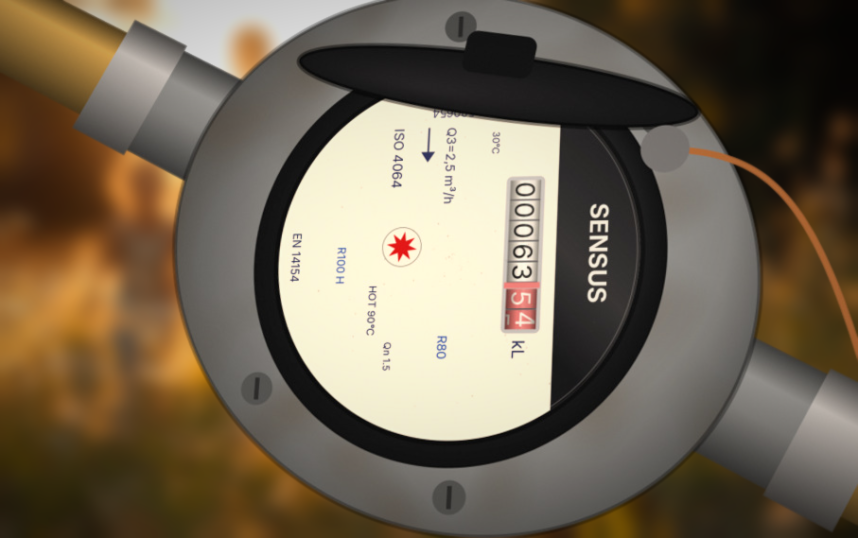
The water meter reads 63.54 (kL)
